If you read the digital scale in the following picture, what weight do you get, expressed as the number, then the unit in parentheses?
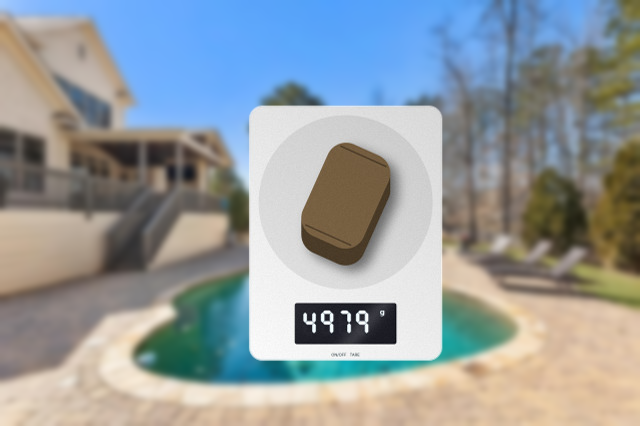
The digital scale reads 4979 (g)
